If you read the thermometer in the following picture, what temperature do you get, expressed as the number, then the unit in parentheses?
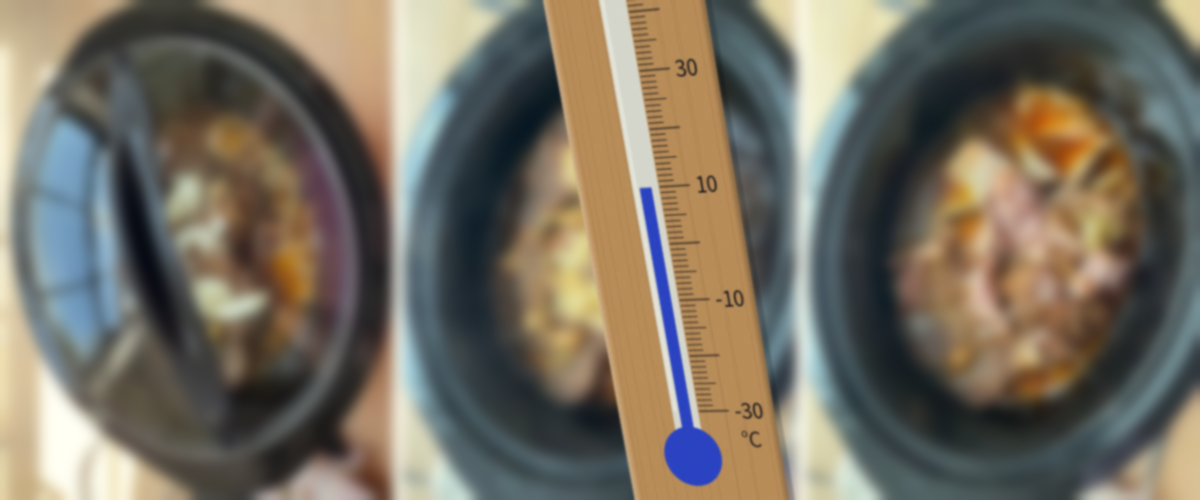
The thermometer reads 10 (°C)
